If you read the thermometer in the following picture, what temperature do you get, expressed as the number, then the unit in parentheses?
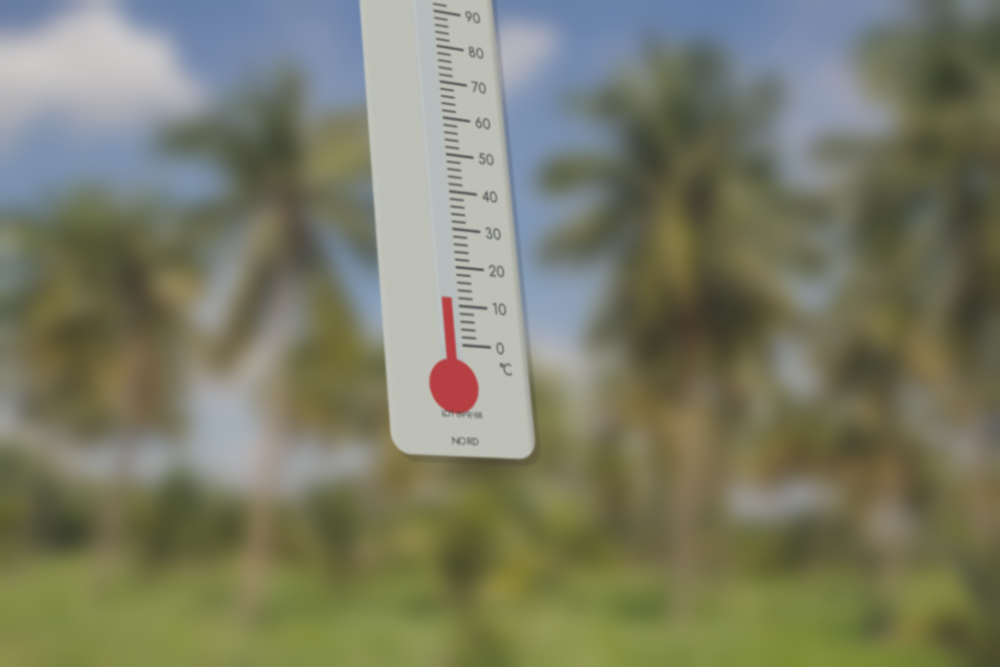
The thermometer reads 12 (°C)
